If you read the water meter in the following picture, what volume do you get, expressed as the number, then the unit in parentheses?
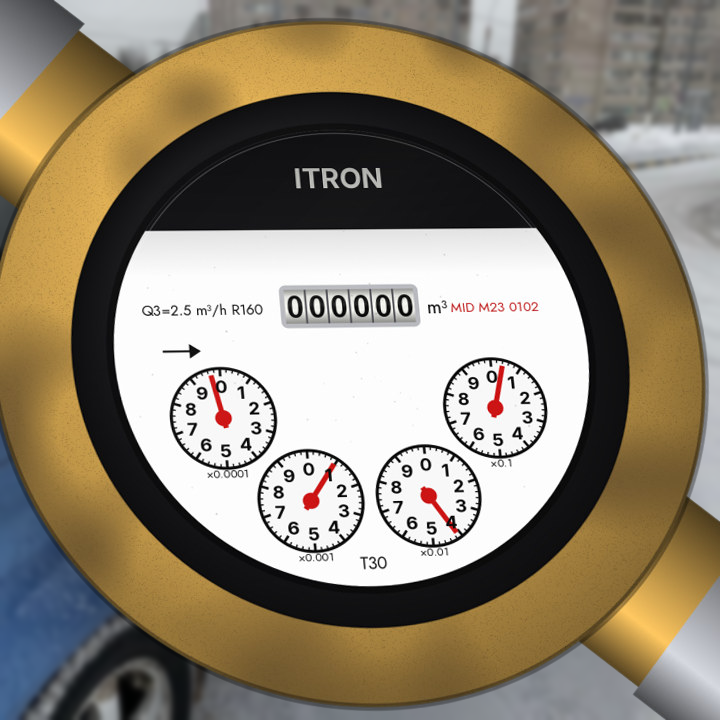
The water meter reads 0.0409 (m³)
